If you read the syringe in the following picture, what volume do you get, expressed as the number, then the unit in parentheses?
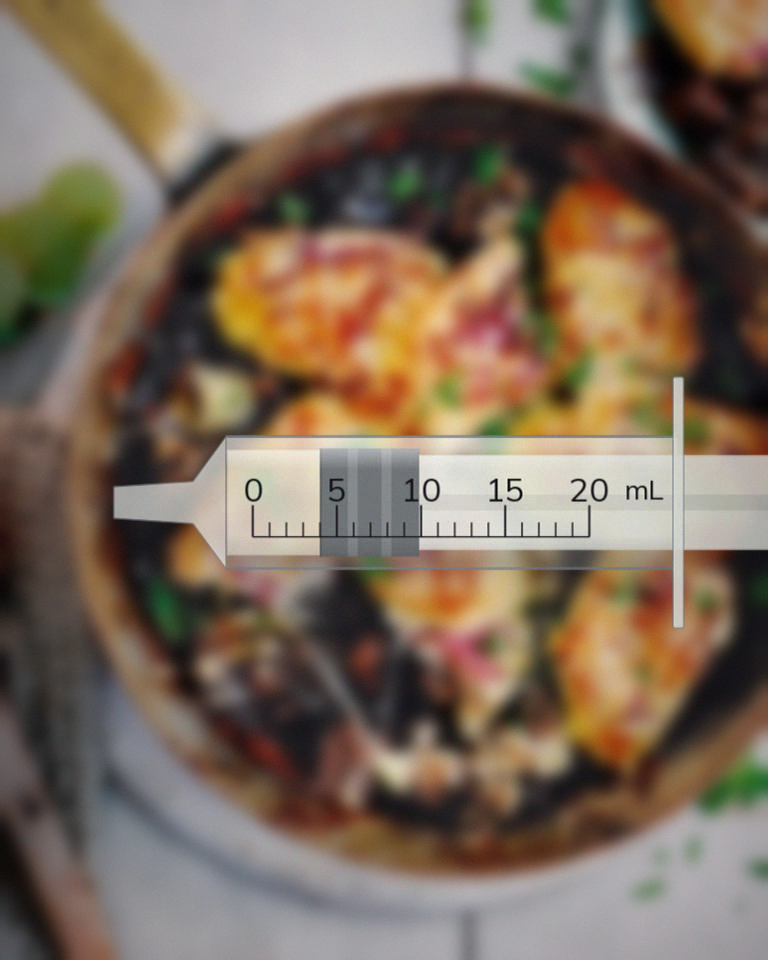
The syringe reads 4 (mL)
